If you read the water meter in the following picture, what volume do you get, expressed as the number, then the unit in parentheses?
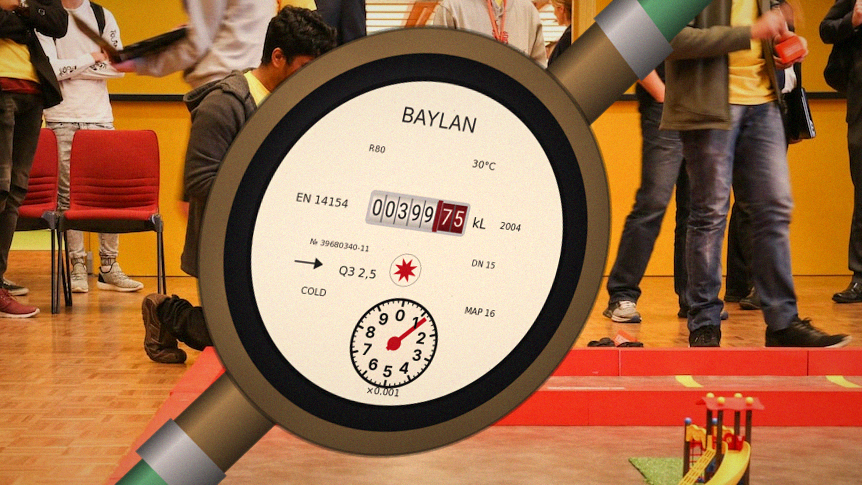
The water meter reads 399.751 (kL)
